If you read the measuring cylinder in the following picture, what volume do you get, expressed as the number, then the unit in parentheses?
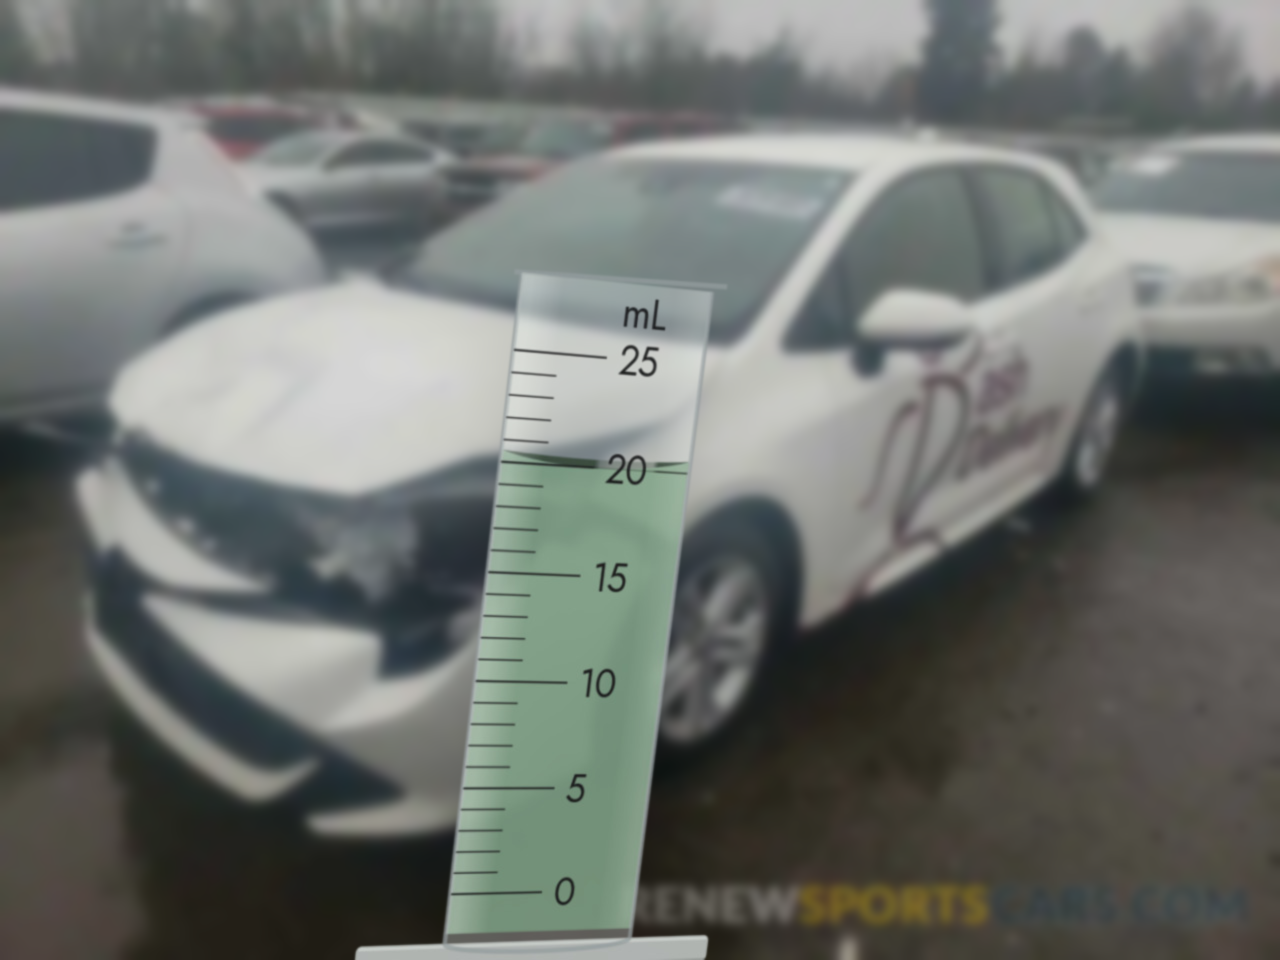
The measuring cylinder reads 20 (mL)
